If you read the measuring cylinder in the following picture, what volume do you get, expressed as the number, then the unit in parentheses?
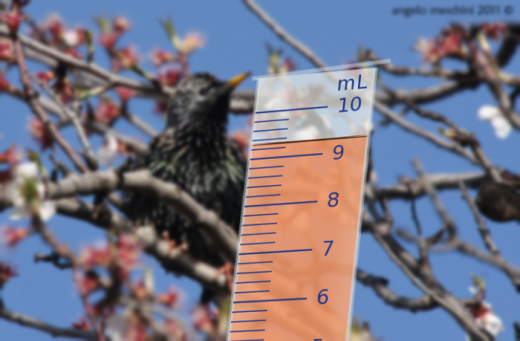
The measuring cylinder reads 9.3 (mL)
